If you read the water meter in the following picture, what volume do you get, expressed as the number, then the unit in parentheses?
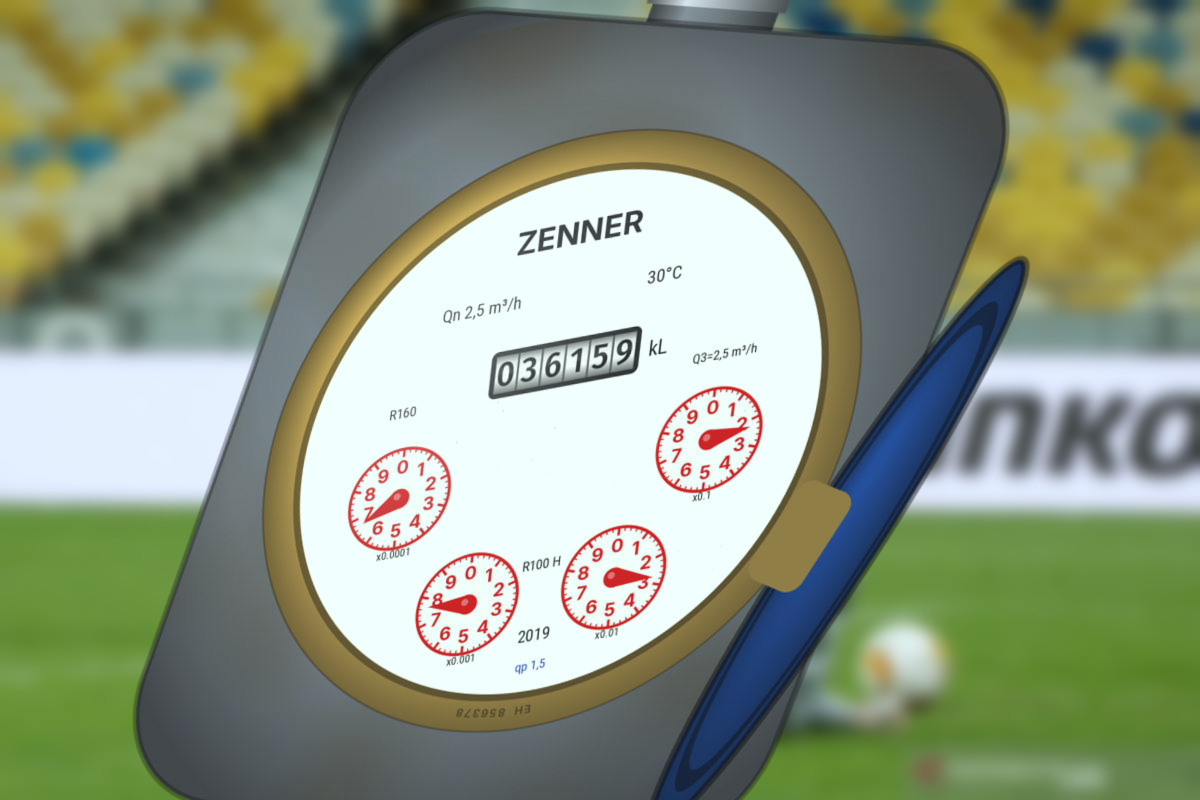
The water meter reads 36159.2276 (kL)
